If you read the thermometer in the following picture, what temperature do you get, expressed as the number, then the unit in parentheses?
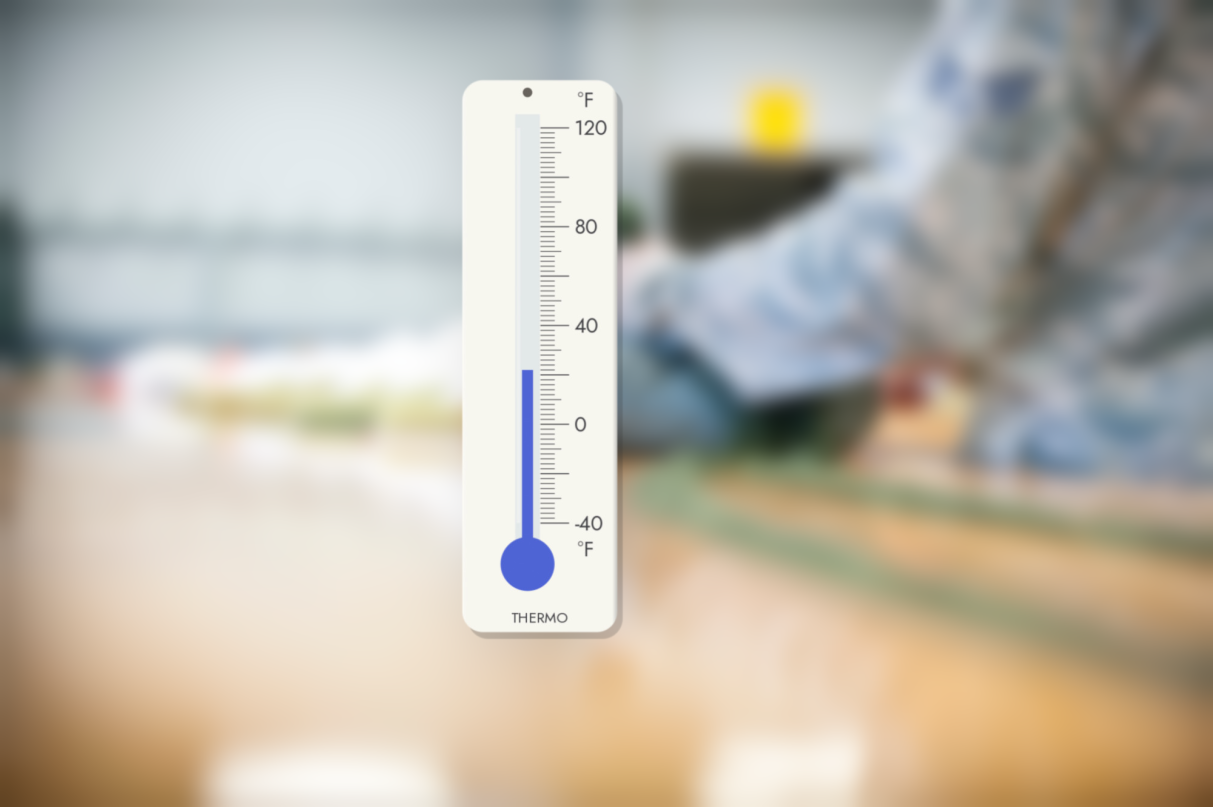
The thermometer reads 22 (°F)
